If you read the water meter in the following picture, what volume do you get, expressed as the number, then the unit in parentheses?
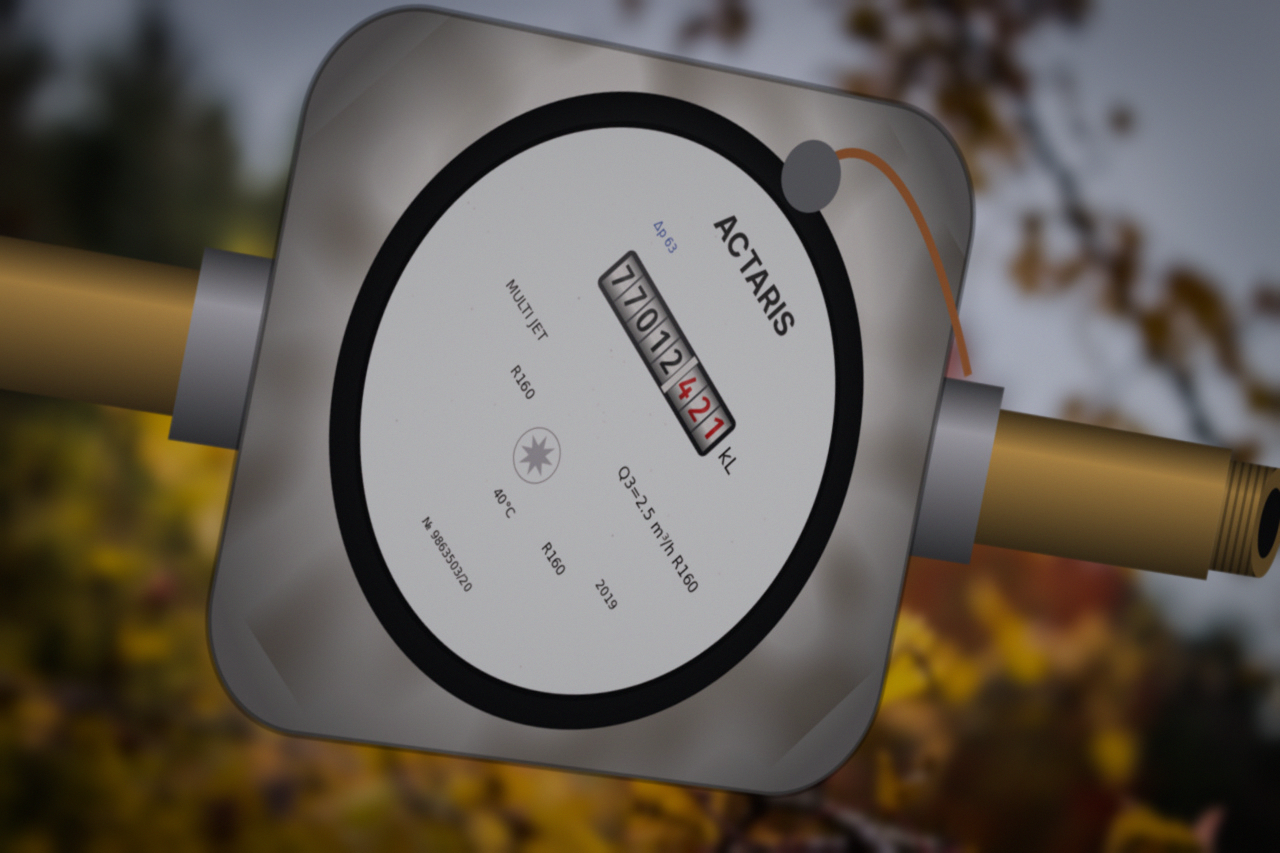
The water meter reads 77012.421 (kL)
